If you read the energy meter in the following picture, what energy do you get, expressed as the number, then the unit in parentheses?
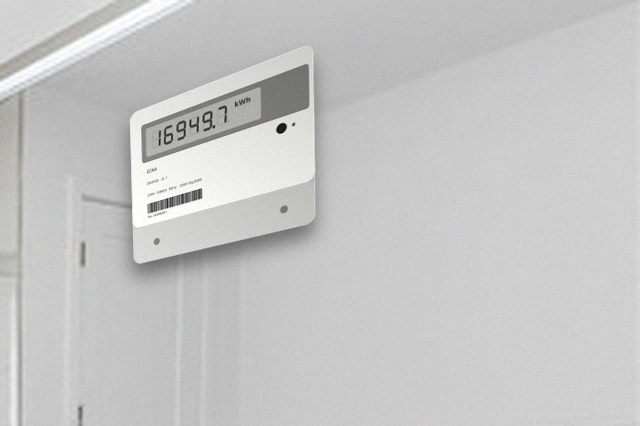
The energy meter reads 16949.7 (kWh)
